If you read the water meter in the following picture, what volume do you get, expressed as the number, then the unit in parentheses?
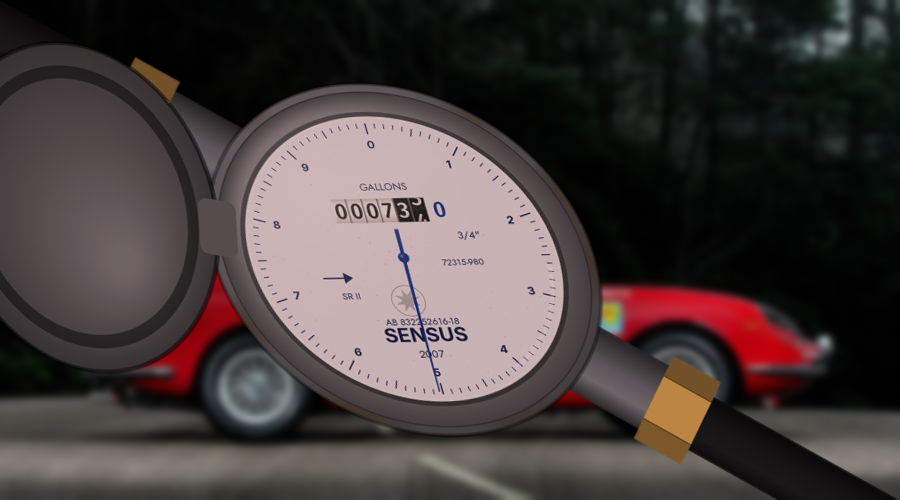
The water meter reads 7335.0 (gal)
